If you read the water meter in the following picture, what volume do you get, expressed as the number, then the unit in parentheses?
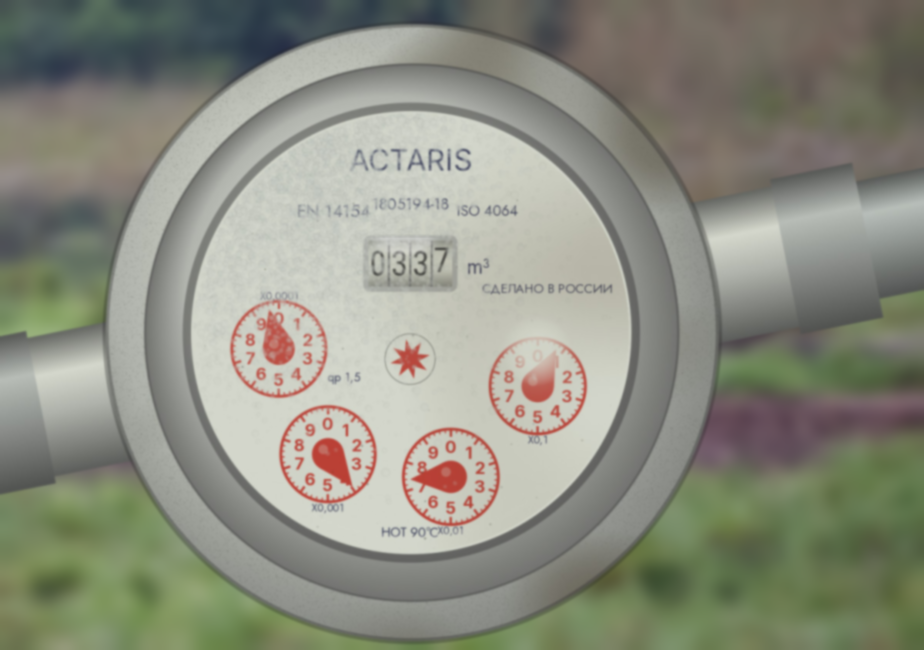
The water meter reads 337.0739 (m³)
